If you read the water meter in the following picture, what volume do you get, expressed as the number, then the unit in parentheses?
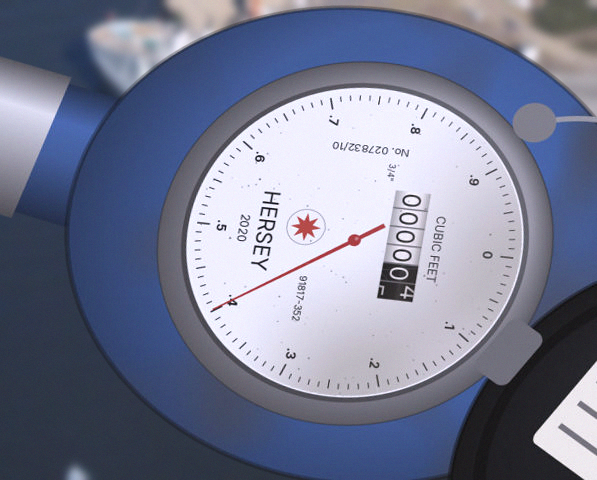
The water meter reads 4.40 (ft³)
